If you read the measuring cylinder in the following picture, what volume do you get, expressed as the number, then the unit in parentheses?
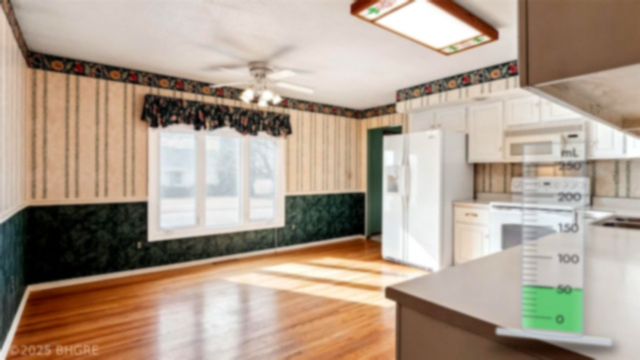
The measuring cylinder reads 50 (mL)
